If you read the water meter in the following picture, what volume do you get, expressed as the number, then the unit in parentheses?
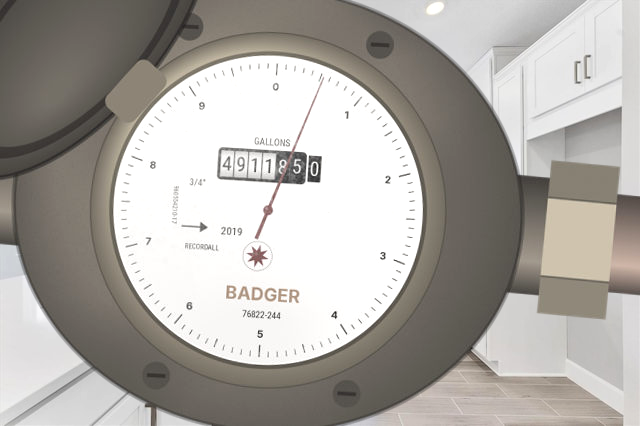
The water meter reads 4911850.5 (gal)
